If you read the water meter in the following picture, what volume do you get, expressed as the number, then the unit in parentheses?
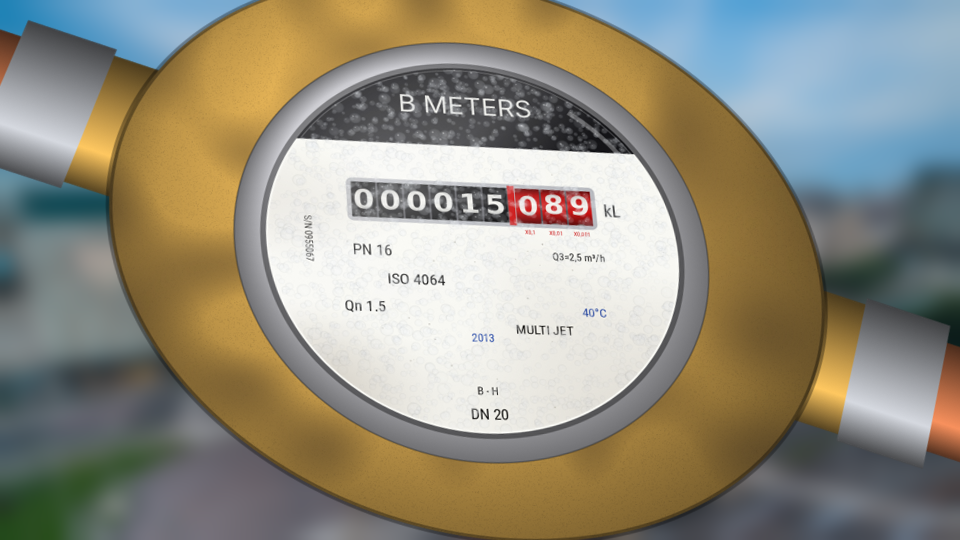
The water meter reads 15.089 (kL)
